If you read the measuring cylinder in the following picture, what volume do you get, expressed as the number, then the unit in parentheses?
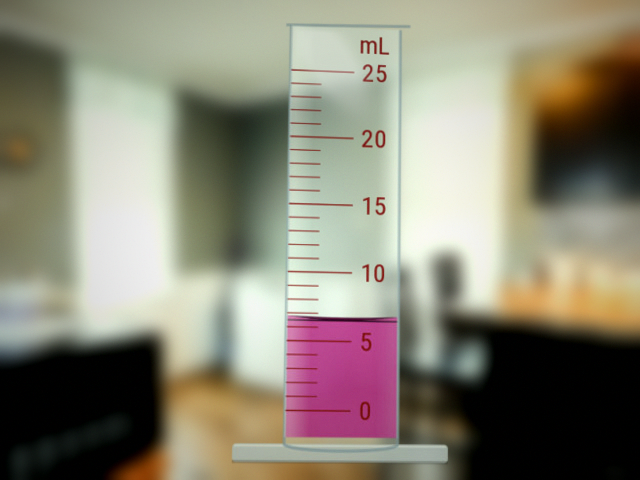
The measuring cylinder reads 6.5 (mL)
